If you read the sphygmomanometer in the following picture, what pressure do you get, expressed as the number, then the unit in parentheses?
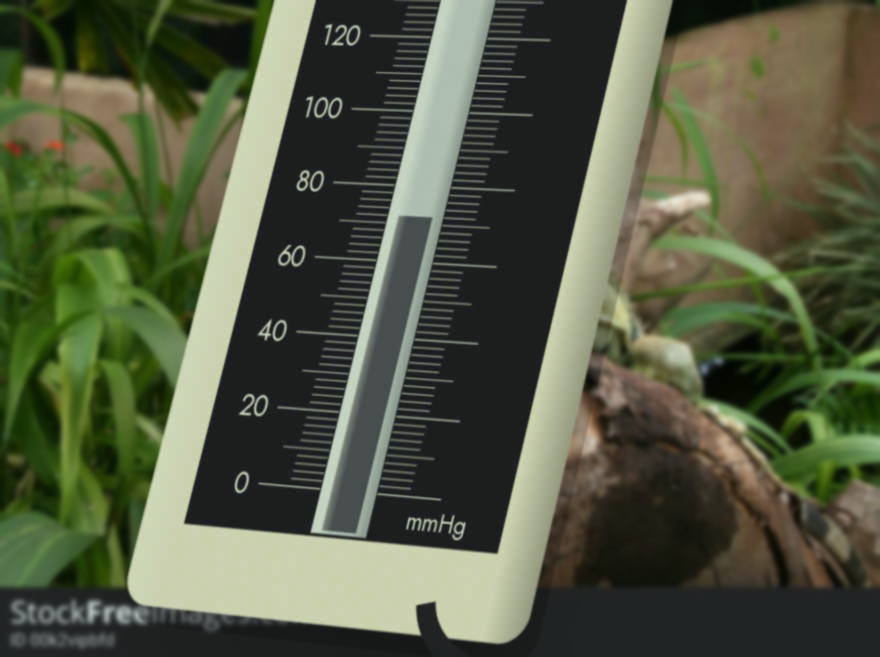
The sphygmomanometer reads 72 (mmHg)
